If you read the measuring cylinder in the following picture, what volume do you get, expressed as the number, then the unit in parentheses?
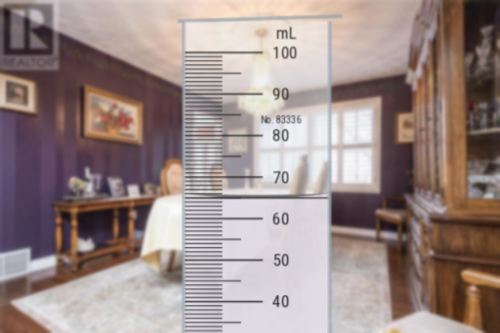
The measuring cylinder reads 65 (mL)
